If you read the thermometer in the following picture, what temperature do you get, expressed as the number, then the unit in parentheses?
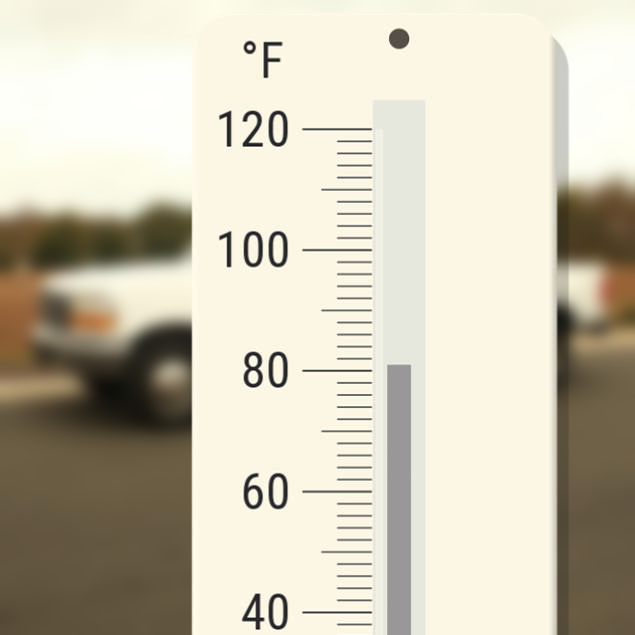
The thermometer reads 81 (°F)
